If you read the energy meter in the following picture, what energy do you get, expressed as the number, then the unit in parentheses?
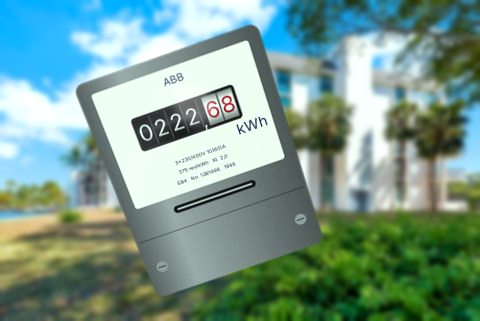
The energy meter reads 222.68 (kWh)
